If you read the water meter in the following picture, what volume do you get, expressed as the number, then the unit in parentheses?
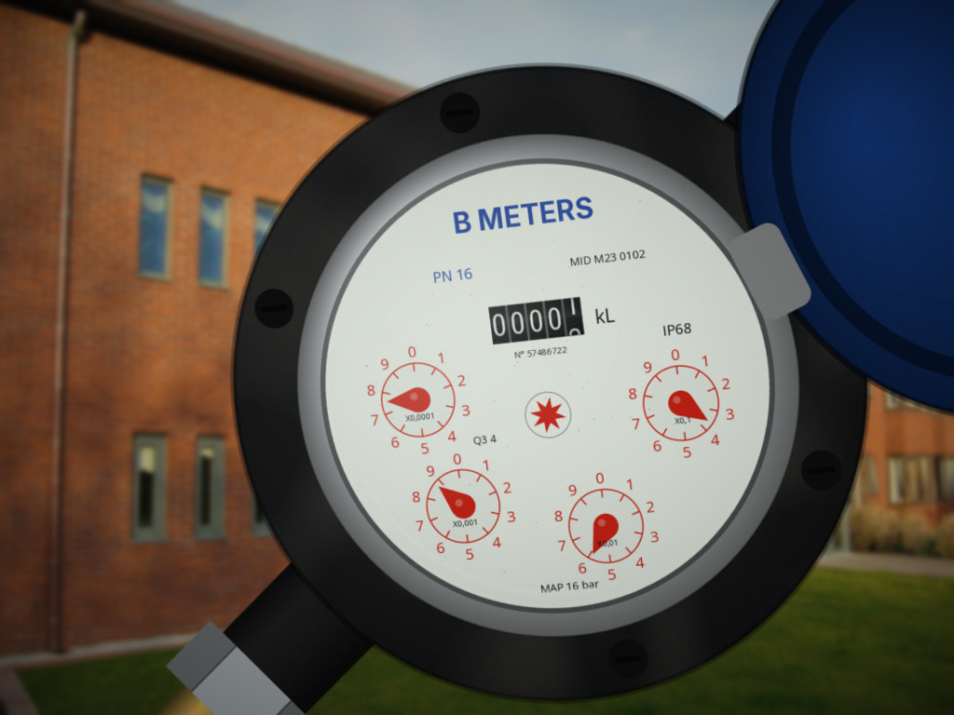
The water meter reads 1.3587 (kL)
